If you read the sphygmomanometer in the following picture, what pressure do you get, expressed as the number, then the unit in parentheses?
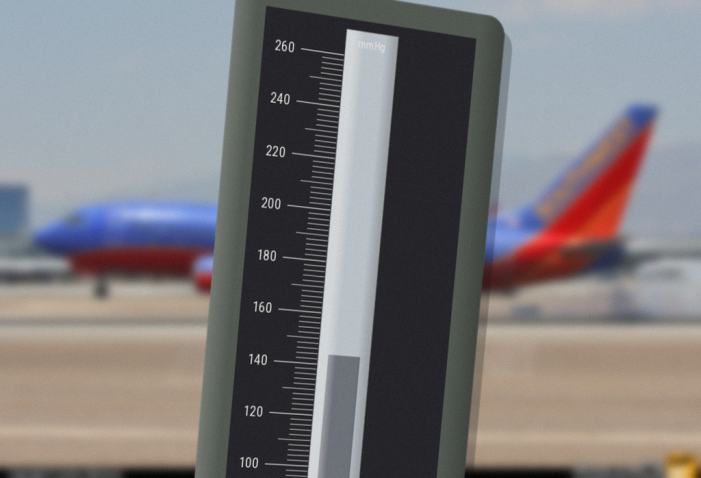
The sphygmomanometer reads 144 (mmHg)
